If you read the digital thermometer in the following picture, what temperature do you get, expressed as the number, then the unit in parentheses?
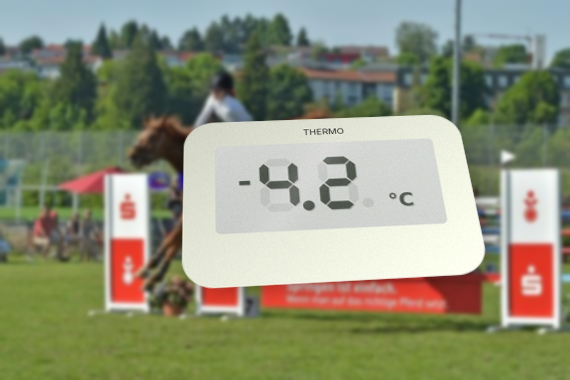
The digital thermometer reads -4.2 (°C)
